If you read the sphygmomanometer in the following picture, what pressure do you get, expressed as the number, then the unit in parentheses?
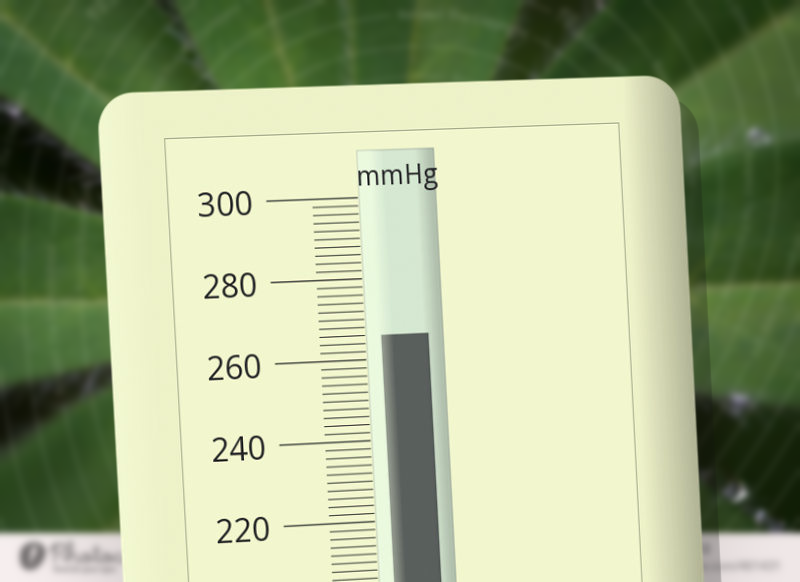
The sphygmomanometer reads 266 (mmHg)
